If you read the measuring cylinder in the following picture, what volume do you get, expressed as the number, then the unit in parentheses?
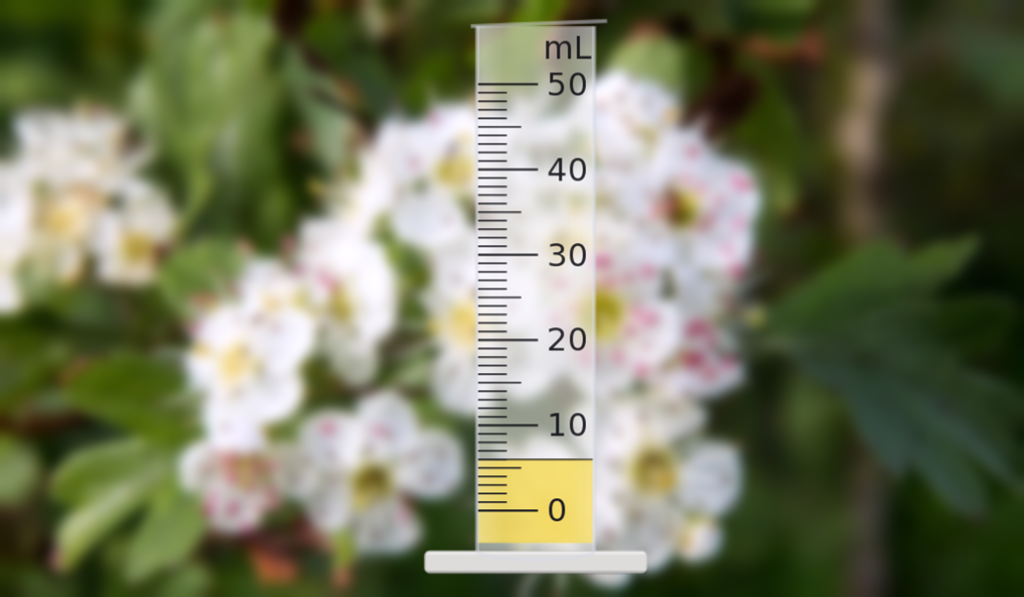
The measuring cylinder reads 6 (mL)
